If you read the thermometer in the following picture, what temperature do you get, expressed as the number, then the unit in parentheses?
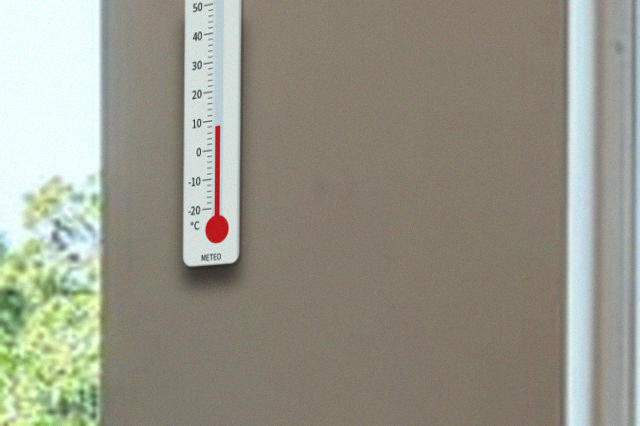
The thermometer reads 8 (°C)
